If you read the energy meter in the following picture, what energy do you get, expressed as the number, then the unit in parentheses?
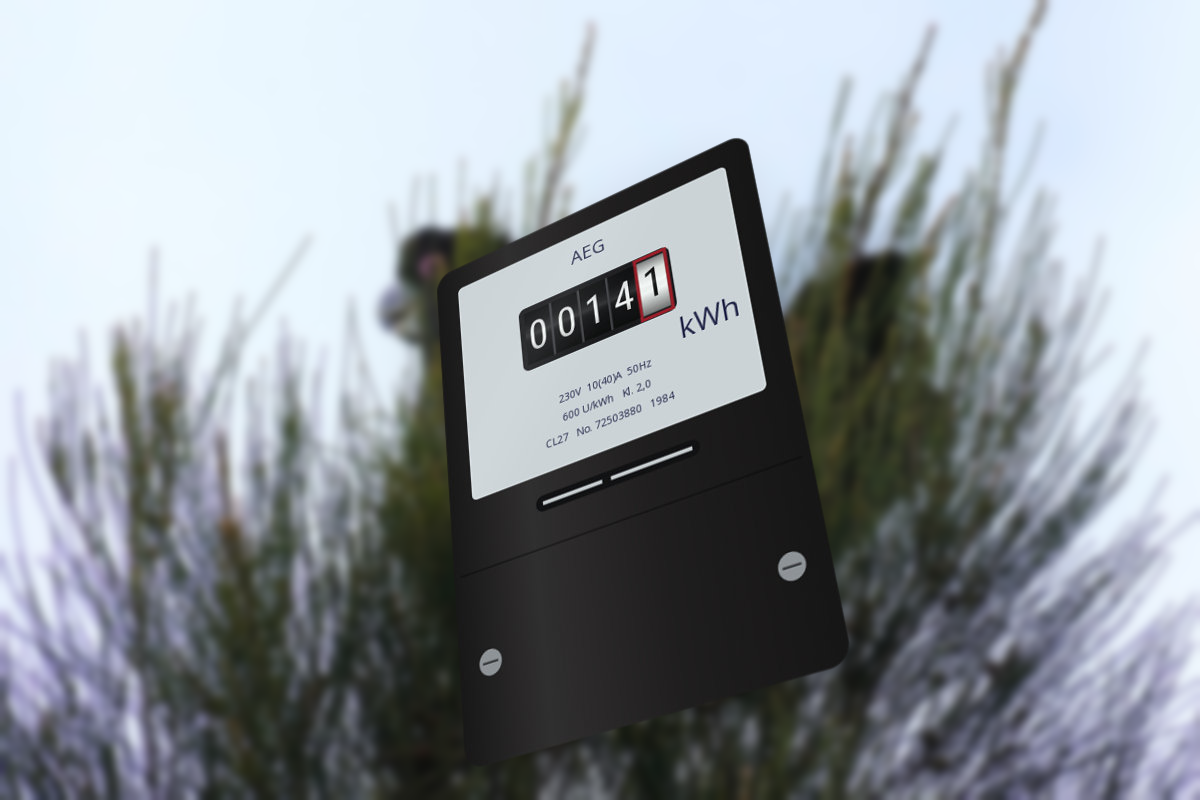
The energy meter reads 14.1 (kWh)
